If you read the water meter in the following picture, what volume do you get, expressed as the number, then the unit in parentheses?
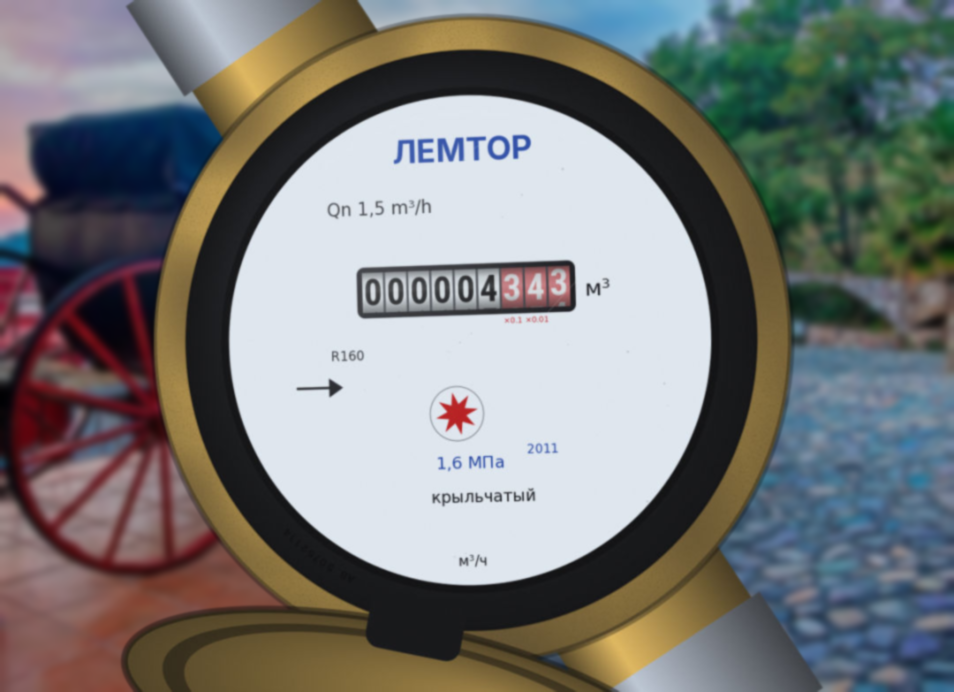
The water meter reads 4.343 (m³)
